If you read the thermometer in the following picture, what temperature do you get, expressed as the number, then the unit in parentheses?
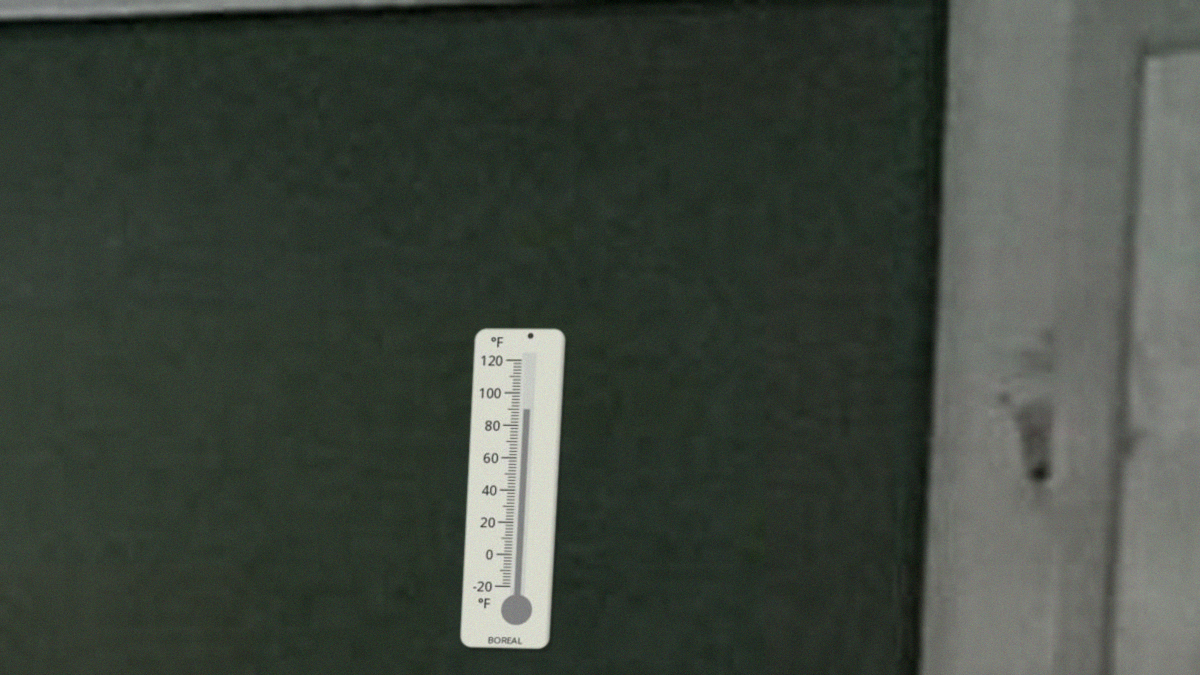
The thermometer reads 90 (°F)
